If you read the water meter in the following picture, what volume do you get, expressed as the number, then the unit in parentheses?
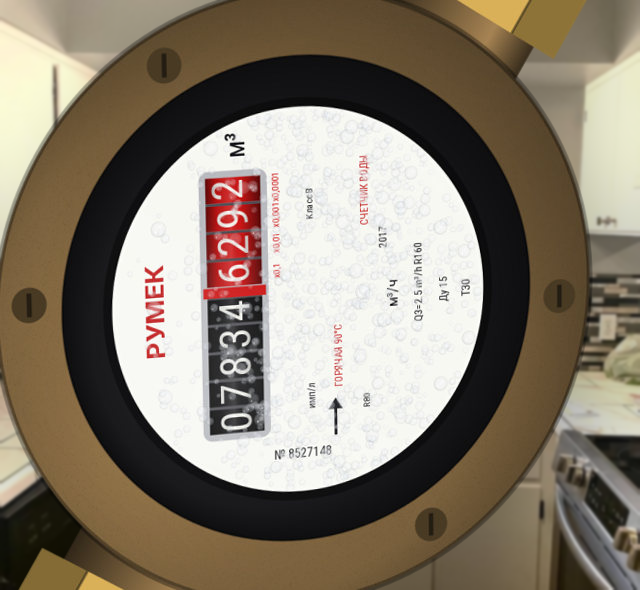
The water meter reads 7834.6292 (m³)
